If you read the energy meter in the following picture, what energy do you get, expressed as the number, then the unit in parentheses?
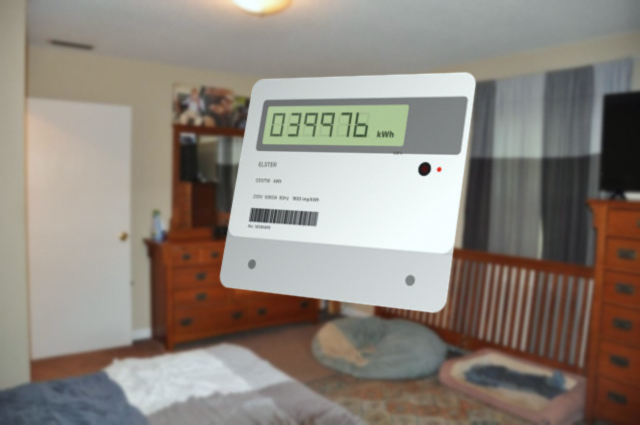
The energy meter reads 39976 (kWh)
